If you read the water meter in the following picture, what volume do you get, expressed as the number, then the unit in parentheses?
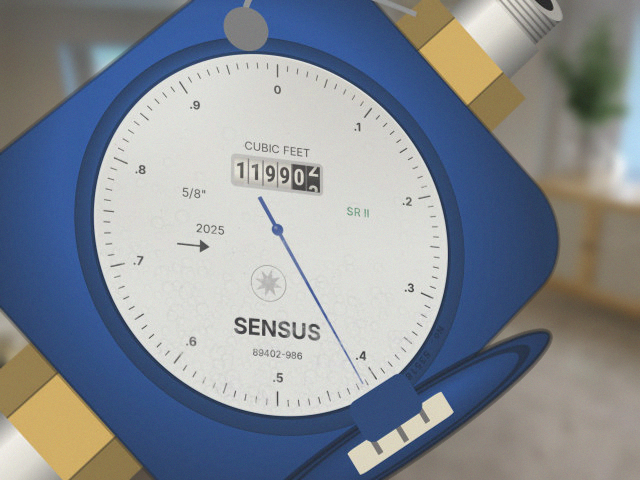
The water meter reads 119902.41 (ft³)
